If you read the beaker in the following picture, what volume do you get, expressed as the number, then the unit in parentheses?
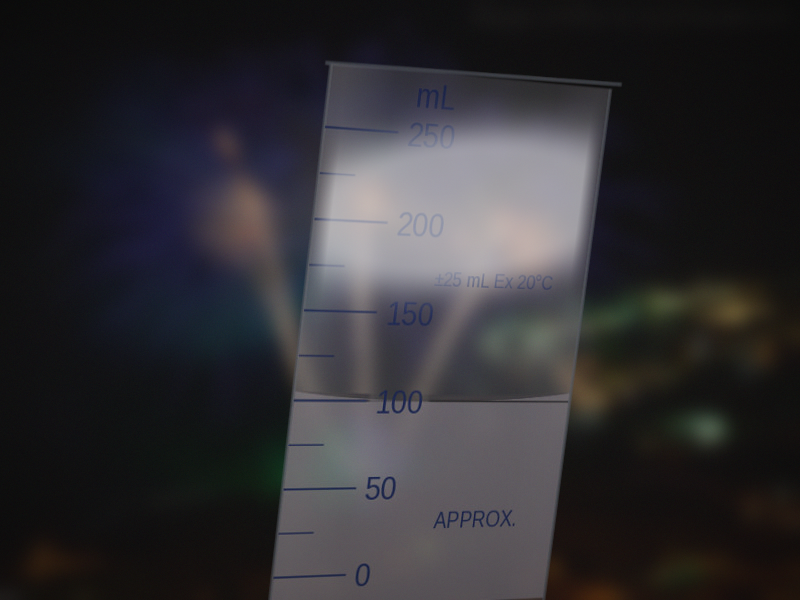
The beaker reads 100 (mL)
